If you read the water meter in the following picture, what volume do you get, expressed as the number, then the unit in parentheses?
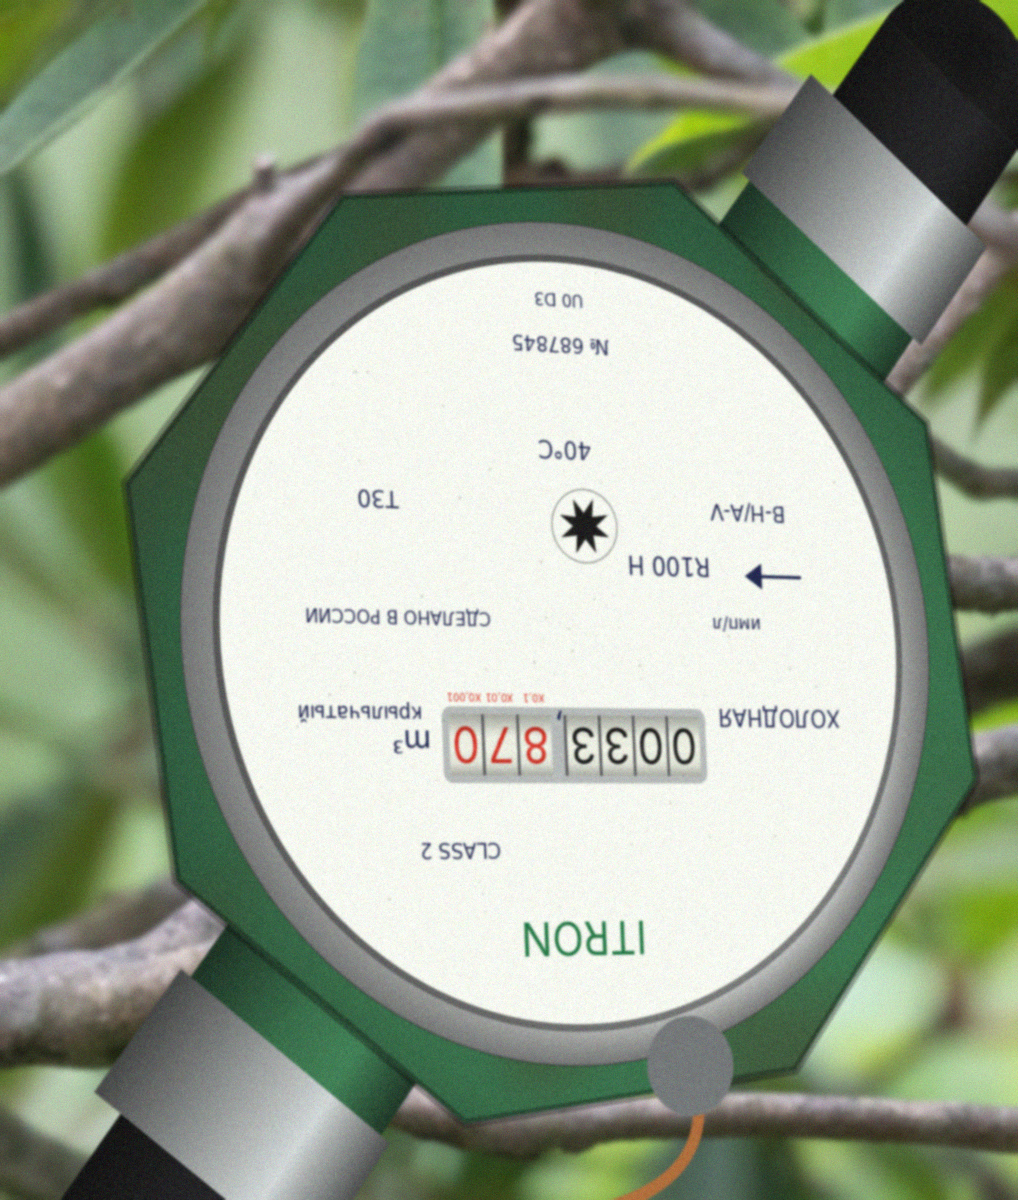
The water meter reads 33.870 (m³)
